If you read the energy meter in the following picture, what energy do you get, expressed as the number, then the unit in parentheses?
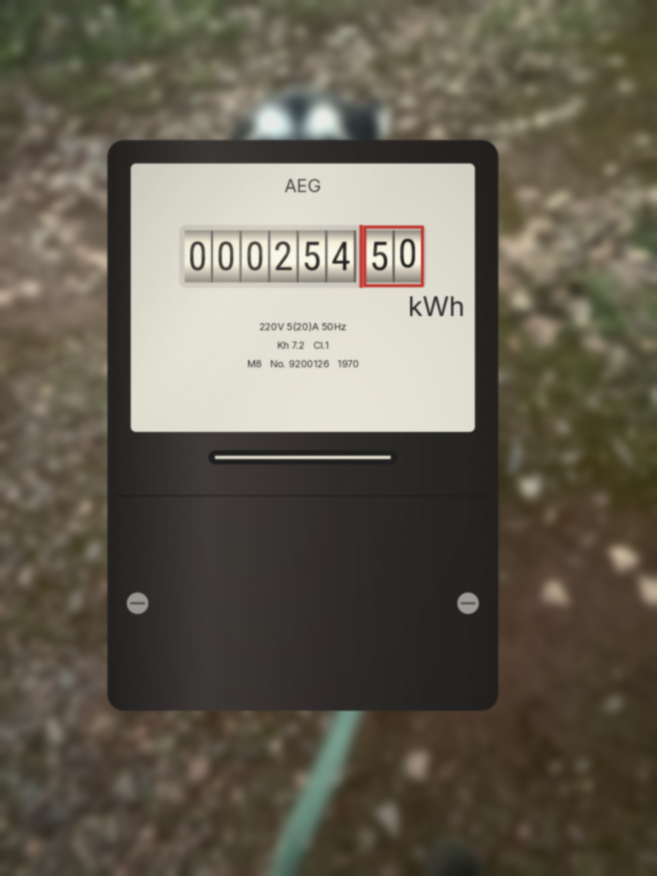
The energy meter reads 254.50 (kWh)
